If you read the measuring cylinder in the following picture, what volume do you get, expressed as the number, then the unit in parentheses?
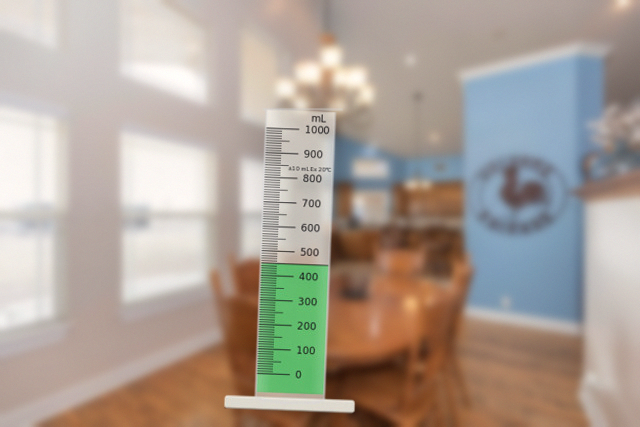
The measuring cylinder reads 450 (mL)
